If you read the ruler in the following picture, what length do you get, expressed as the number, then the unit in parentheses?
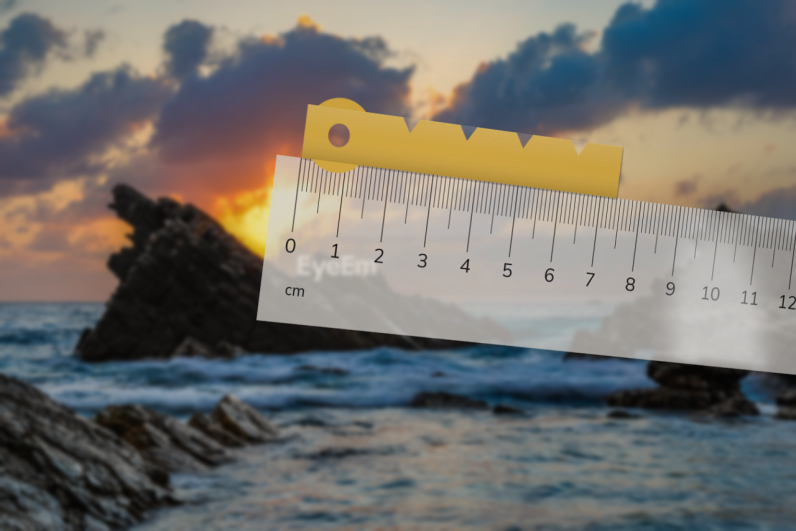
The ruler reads 7.4 (cm)
